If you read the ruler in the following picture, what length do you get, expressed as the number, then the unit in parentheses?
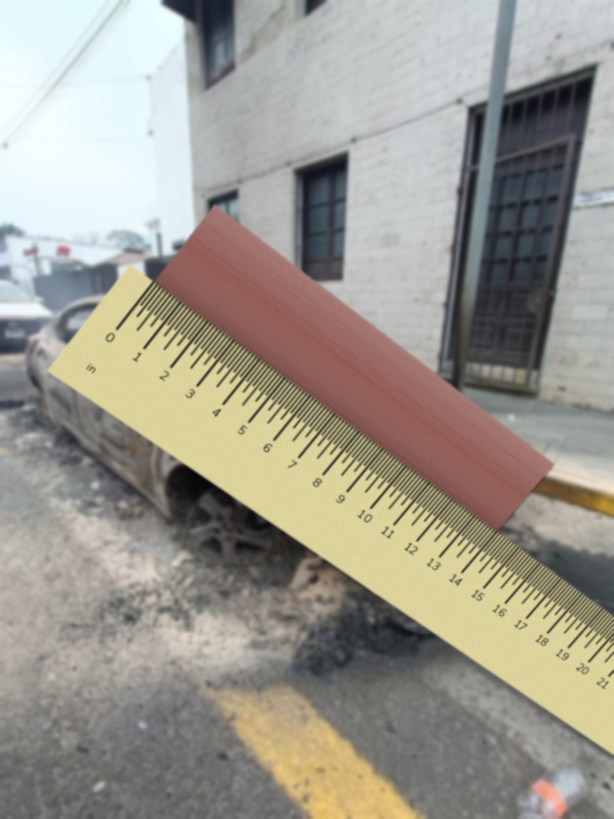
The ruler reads 14 (in)
